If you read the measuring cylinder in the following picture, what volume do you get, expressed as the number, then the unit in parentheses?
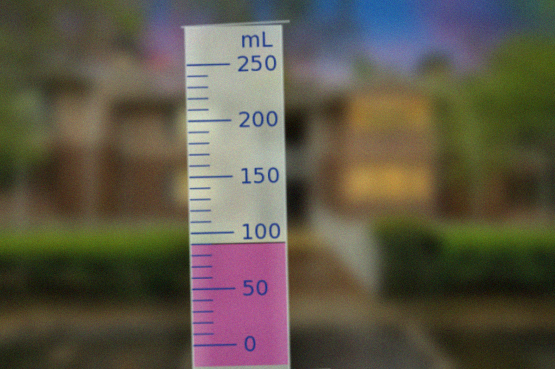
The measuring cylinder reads 90 (mL)
